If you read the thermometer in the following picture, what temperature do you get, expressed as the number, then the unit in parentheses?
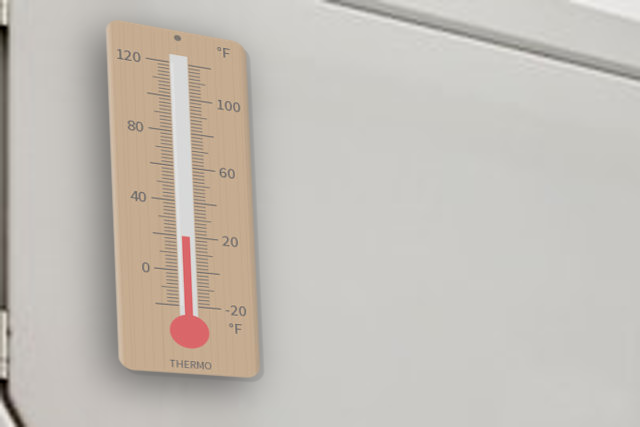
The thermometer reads 20 (°F)
